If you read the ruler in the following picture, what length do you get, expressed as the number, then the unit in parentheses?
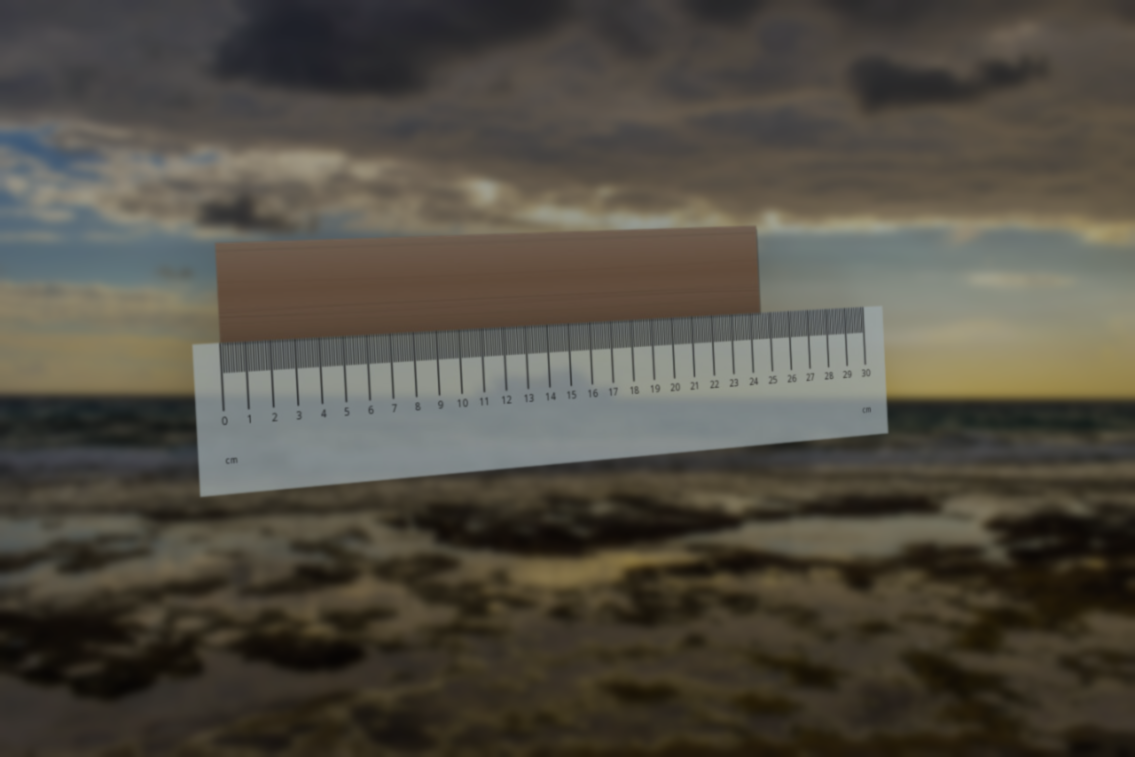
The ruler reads 24.5 (cm)
